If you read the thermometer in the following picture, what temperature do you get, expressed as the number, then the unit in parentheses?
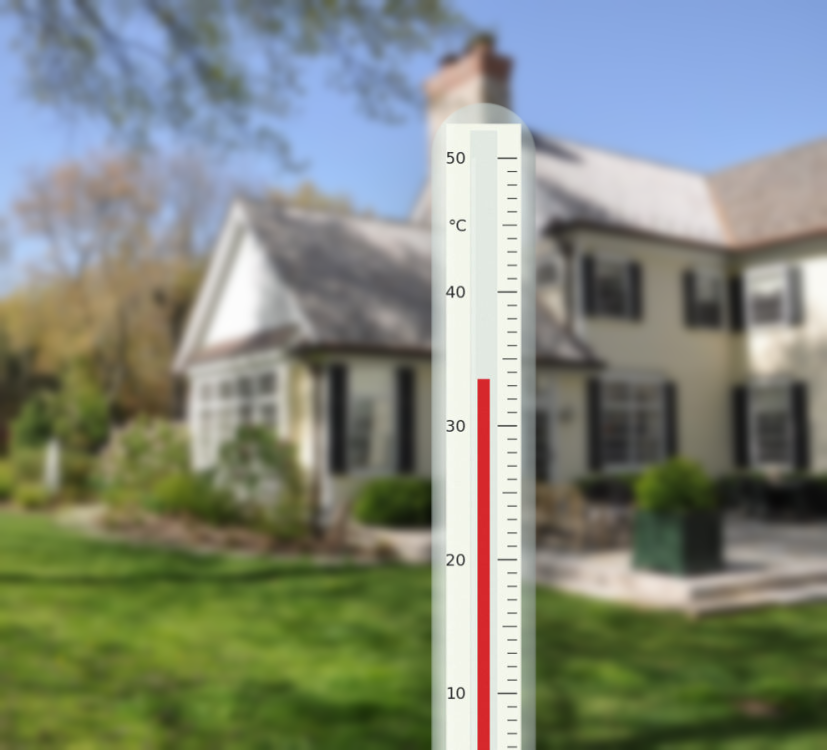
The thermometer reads 33.5 (°C)
